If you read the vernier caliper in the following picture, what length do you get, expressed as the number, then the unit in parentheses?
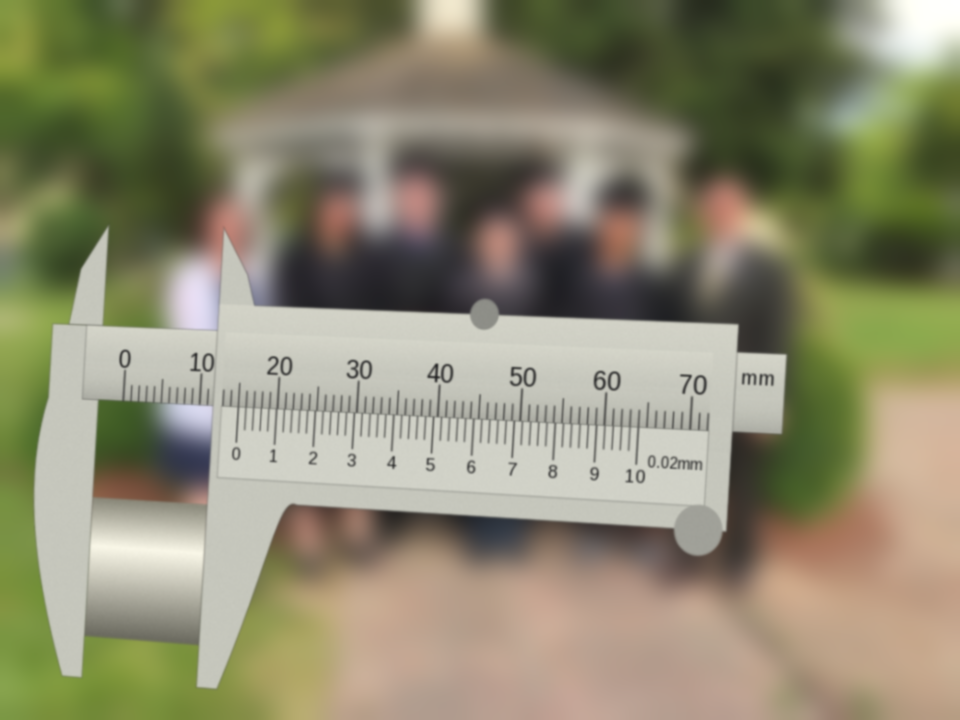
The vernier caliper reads 15.0 (mm)
